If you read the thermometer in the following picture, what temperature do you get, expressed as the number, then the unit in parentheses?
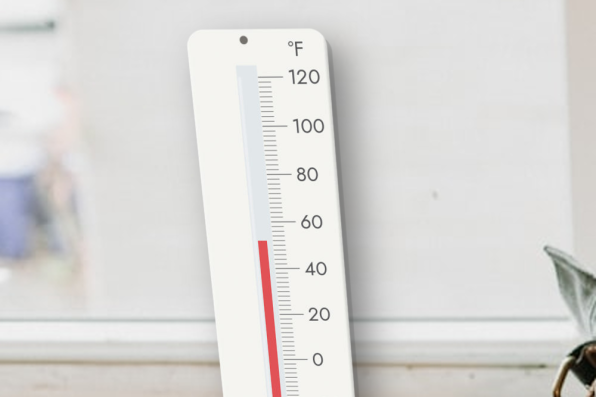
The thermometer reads 52 (°F)
